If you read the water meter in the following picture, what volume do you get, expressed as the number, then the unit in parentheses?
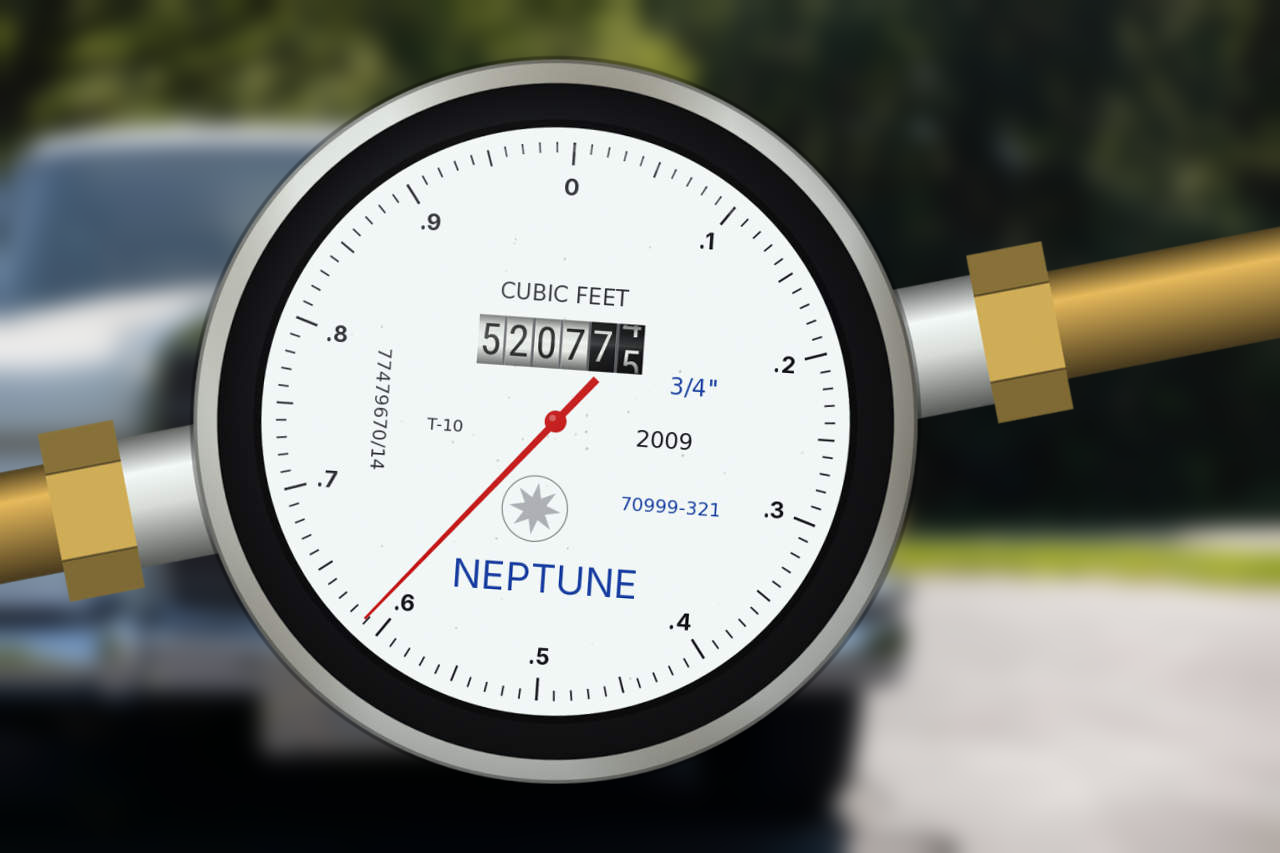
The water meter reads 520774.61 (ft³)
